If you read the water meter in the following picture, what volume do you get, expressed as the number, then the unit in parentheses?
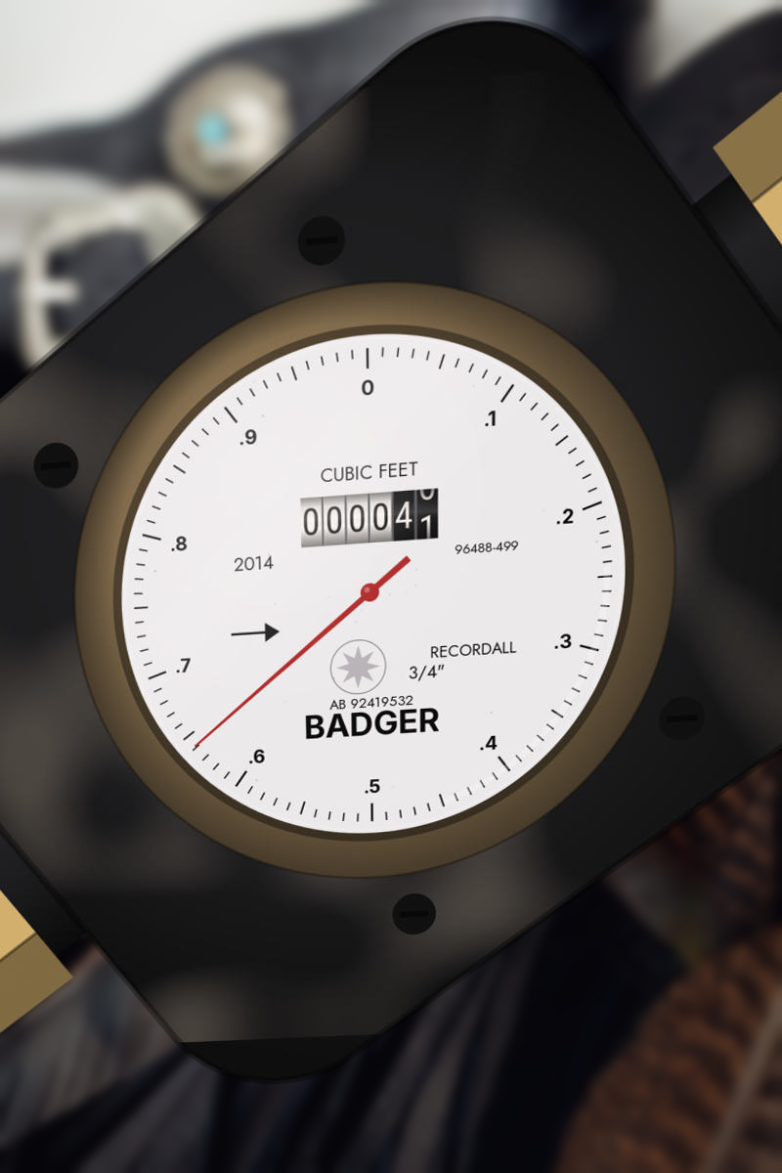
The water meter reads 40.64 (ft³)
